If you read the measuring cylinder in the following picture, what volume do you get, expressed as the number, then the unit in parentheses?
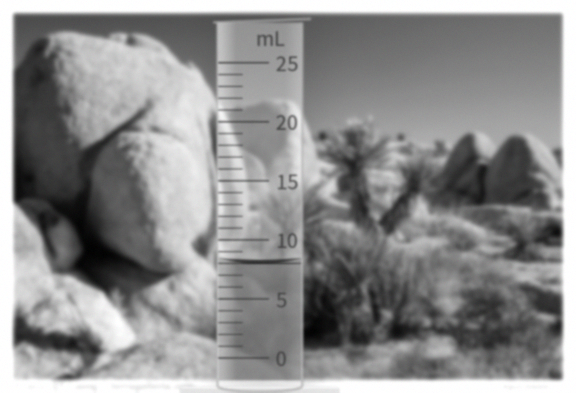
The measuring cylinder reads 8 (mL)
